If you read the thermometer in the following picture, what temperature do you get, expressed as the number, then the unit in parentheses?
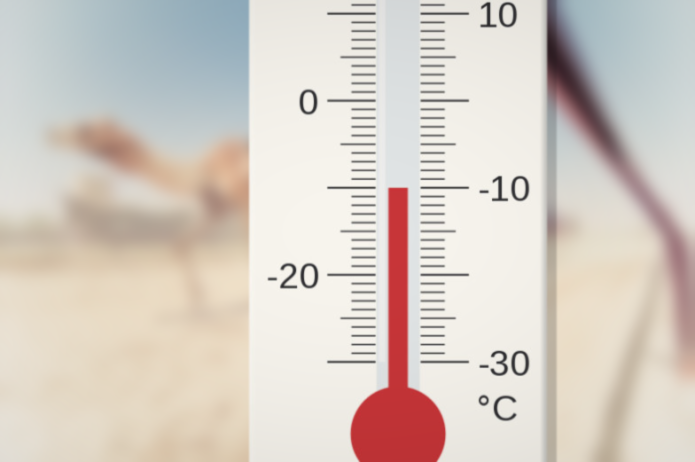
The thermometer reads -10 (°C)
